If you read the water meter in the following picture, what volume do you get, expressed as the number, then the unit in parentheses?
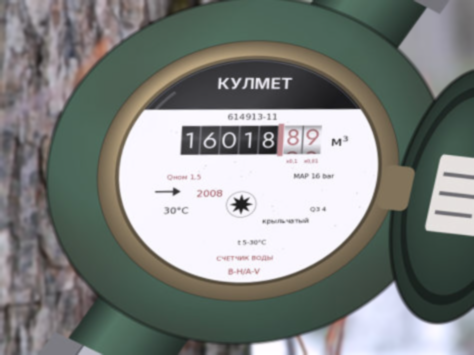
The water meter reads 16018.89 (m³)
